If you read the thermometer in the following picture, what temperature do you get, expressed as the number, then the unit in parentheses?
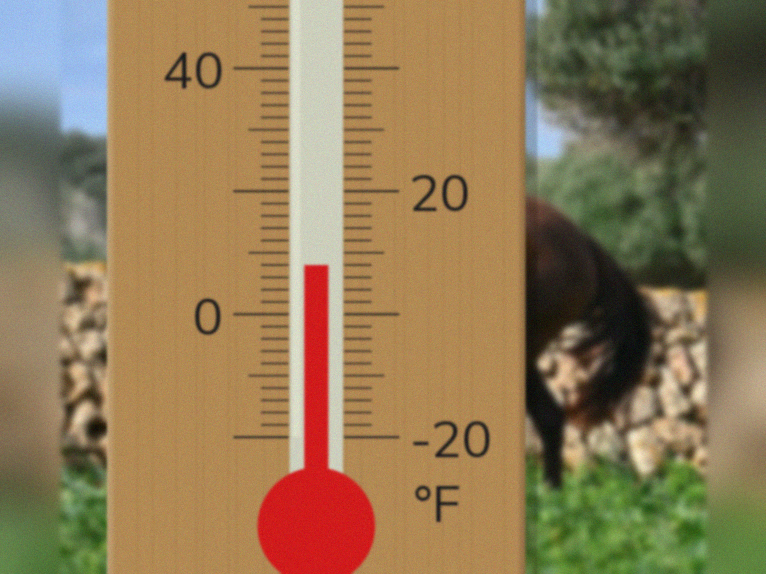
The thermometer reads 8 (°F)
